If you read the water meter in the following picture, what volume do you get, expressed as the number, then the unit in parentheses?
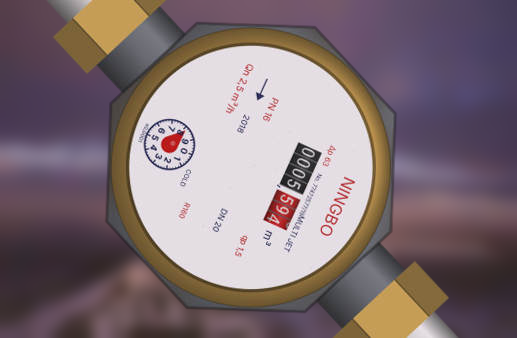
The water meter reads 5.5938 (m³)
